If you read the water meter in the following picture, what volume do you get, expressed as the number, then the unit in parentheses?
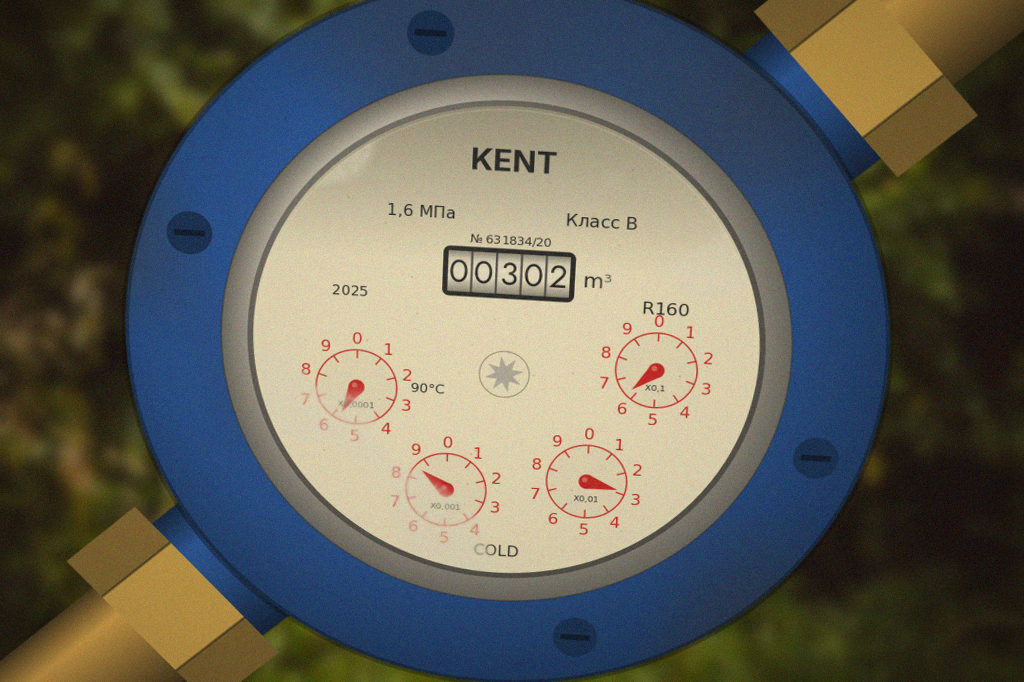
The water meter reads 302.6285 (m³)
